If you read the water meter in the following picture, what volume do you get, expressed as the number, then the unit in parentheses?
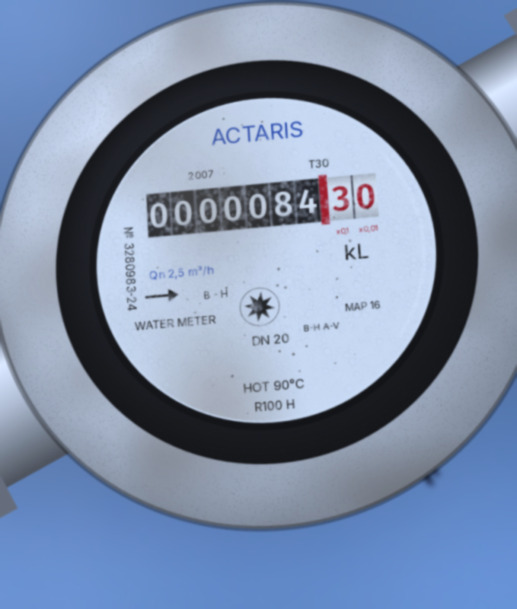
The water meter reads 84.30 (kL)
